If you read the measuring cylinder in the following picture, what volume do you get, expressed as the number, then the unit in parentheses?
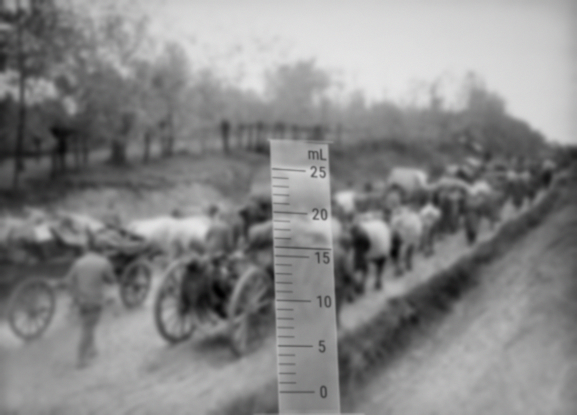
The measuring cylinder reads 16 (mL)
